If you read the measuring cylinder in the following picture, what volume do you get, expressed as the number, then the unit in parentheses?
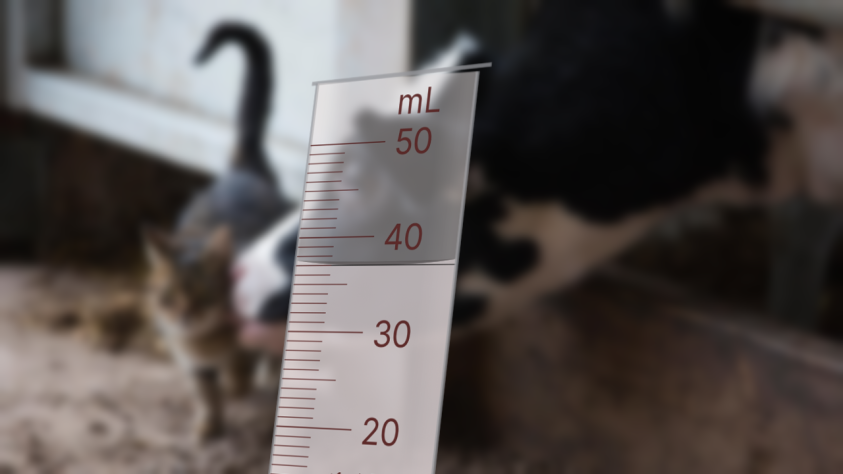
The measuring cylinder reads 37 (mL)
